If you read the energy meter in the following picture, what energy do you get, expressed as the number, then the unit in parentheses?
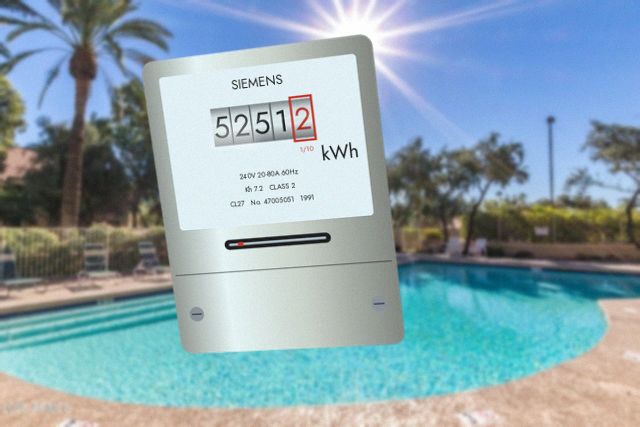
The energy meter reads 5251.2 (kWh)
